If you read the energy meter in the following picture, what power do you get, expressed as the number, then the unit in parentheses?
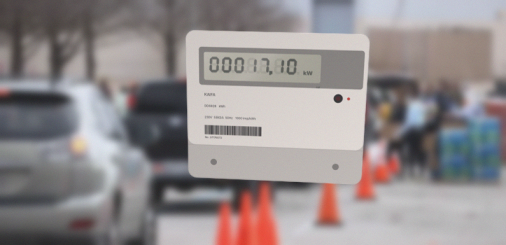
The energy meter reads 17.10 (kW)
